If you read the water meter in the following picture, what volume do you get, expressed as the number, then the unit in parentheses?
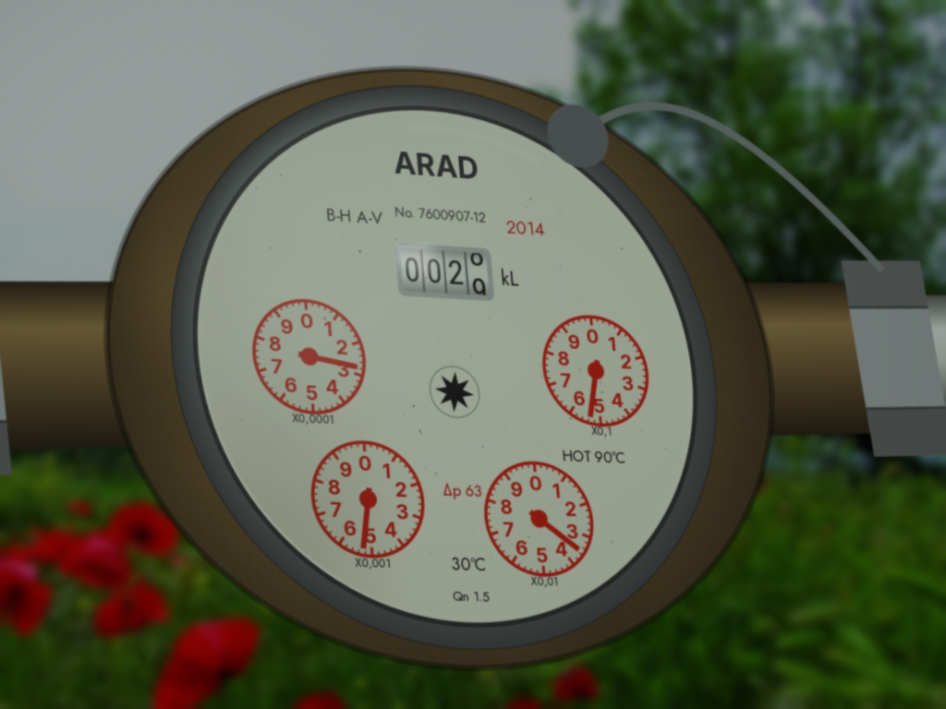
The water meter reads 28.5352 (kL)
